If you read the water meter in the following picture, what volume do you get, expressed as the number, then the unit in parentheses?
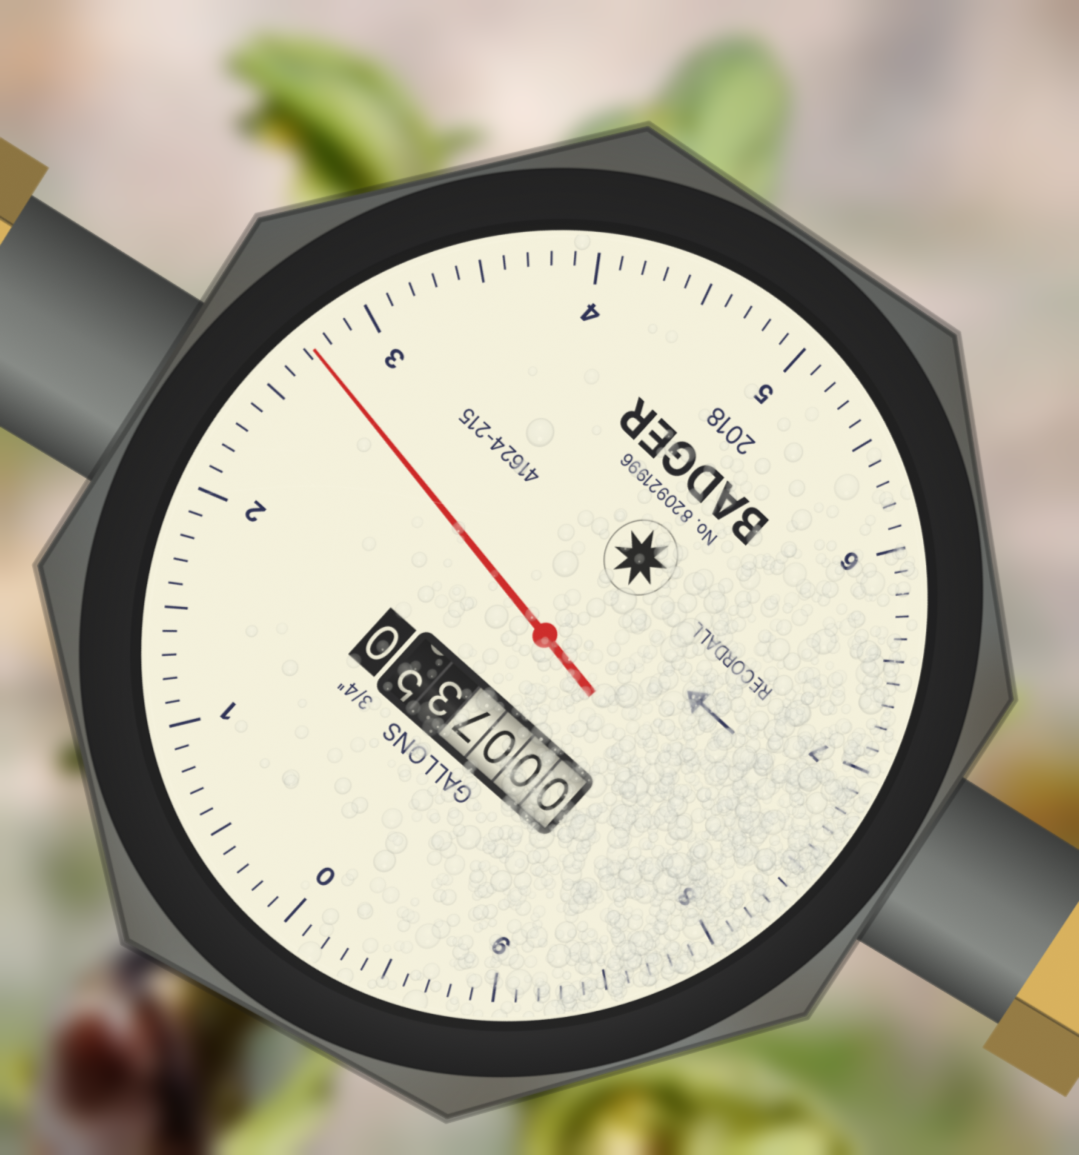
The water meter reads 7352.7 (gal)
